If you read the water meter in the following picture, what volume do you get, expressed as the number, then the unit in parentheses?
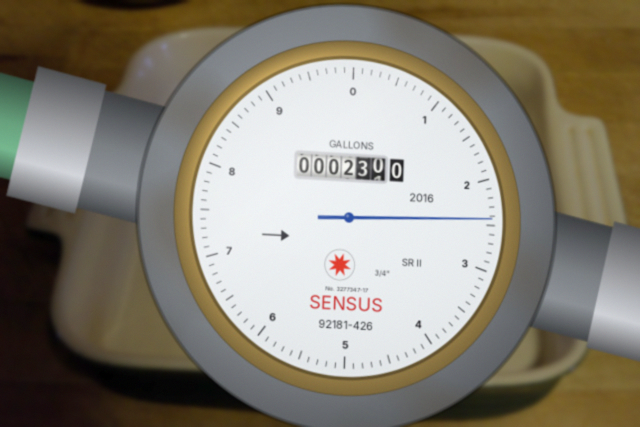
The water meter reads 2302.4 (gal)
